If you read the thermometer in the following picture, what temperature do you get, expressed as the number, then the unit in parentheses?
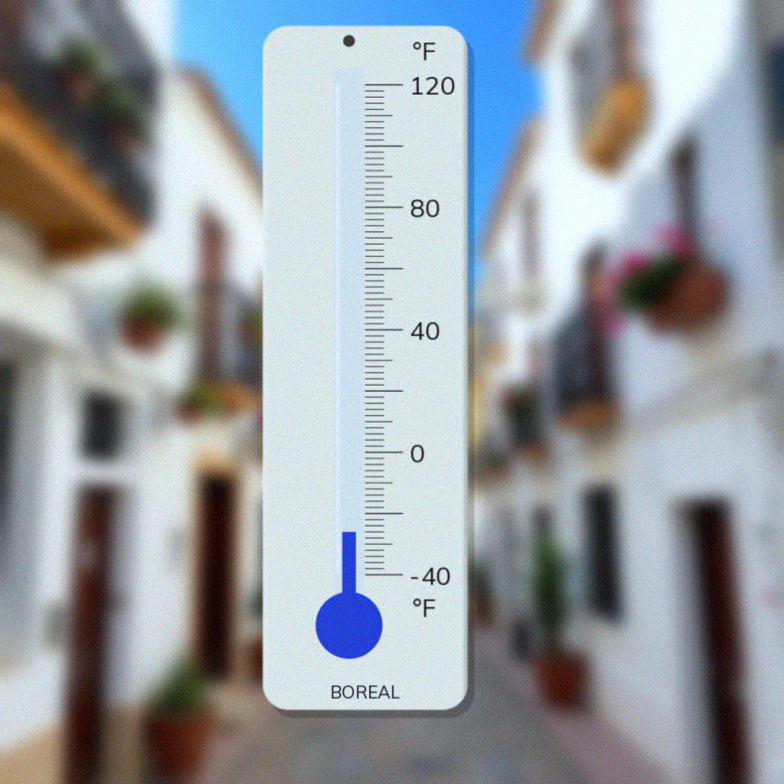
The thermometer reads -26 (°F)
